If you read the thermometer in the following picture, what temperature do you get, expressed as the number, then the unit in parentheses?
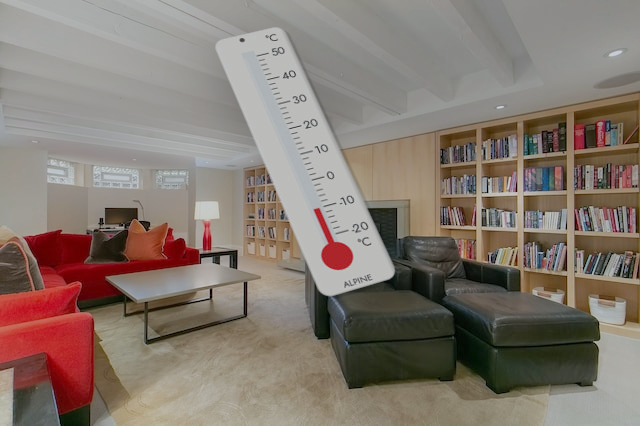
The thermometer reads -10 (°C)
